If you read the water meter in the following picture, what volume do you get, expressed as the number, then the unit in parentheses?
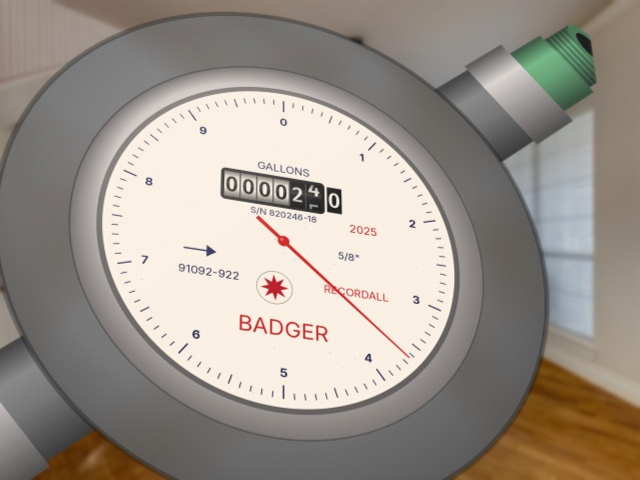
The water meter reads 243.6 (gal)
